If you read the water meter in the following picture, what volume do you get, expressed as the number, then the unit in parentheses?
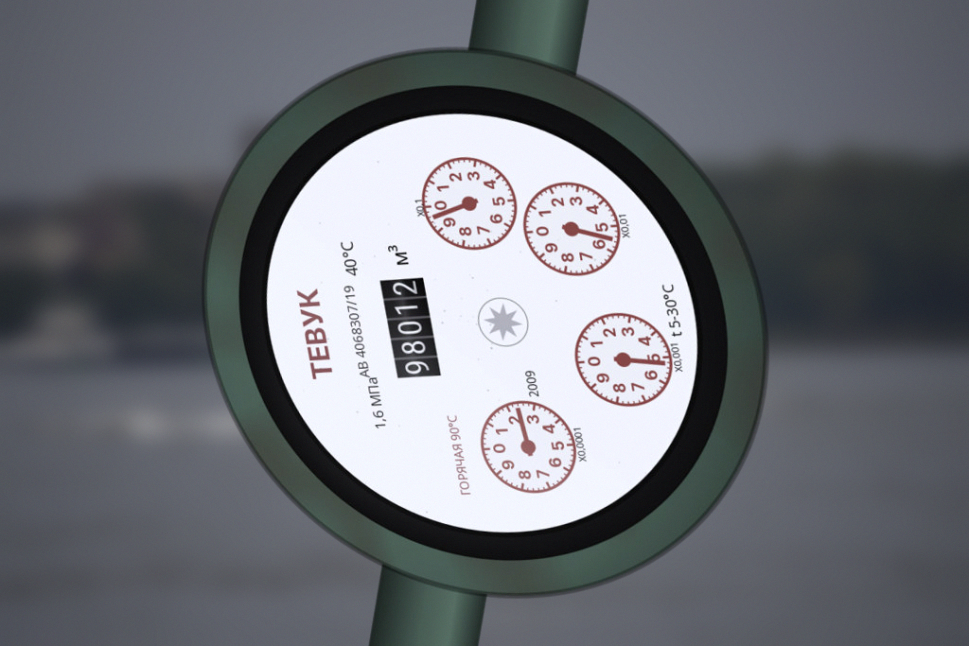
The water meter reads 98011.9552 (m³)
